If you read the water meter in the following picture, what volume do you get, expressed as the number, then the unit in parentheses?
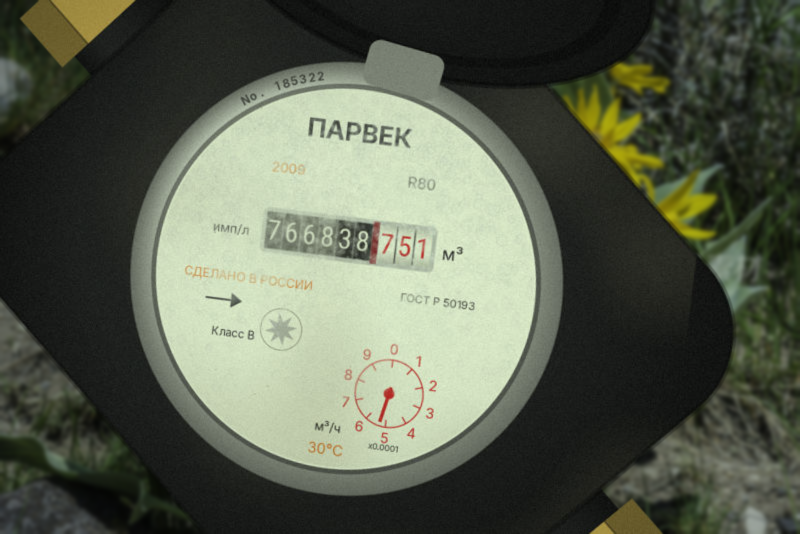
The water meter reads 766838.7515 (m³)
